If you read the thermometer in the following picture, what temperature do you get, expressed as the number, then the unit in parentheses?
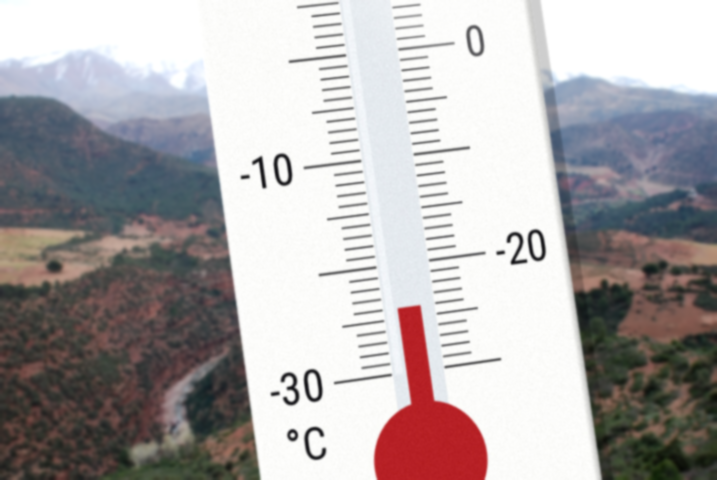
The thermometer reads -24 (°C)
